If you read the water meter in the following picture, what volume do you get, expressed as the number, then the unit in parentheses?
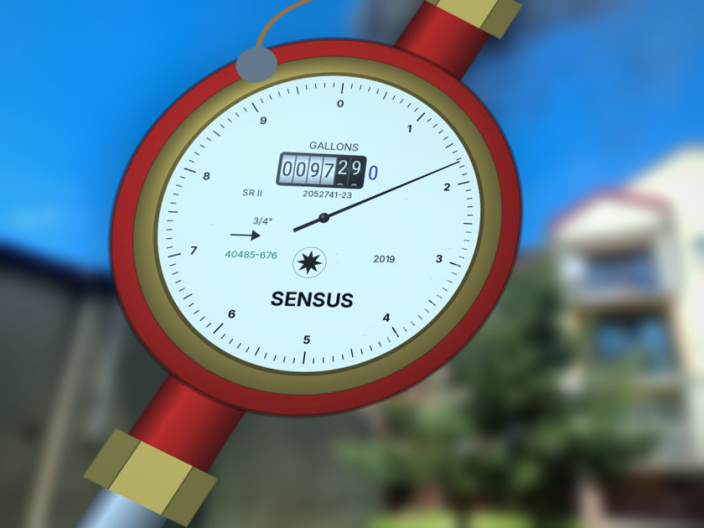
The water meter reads 97291.7 (gal)
